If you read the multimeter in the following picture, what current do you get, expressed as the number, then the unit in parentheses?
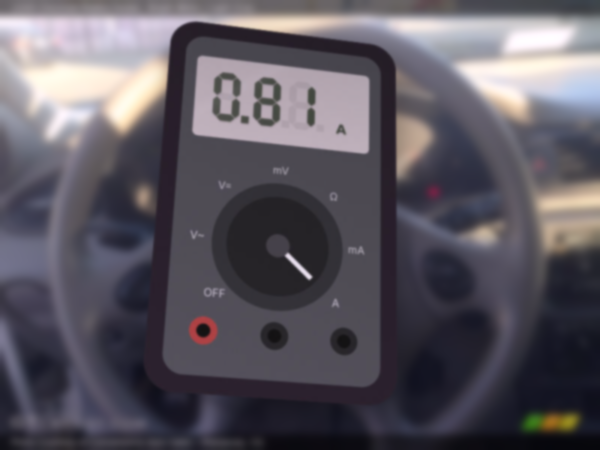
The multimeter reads 0.81 (A)
